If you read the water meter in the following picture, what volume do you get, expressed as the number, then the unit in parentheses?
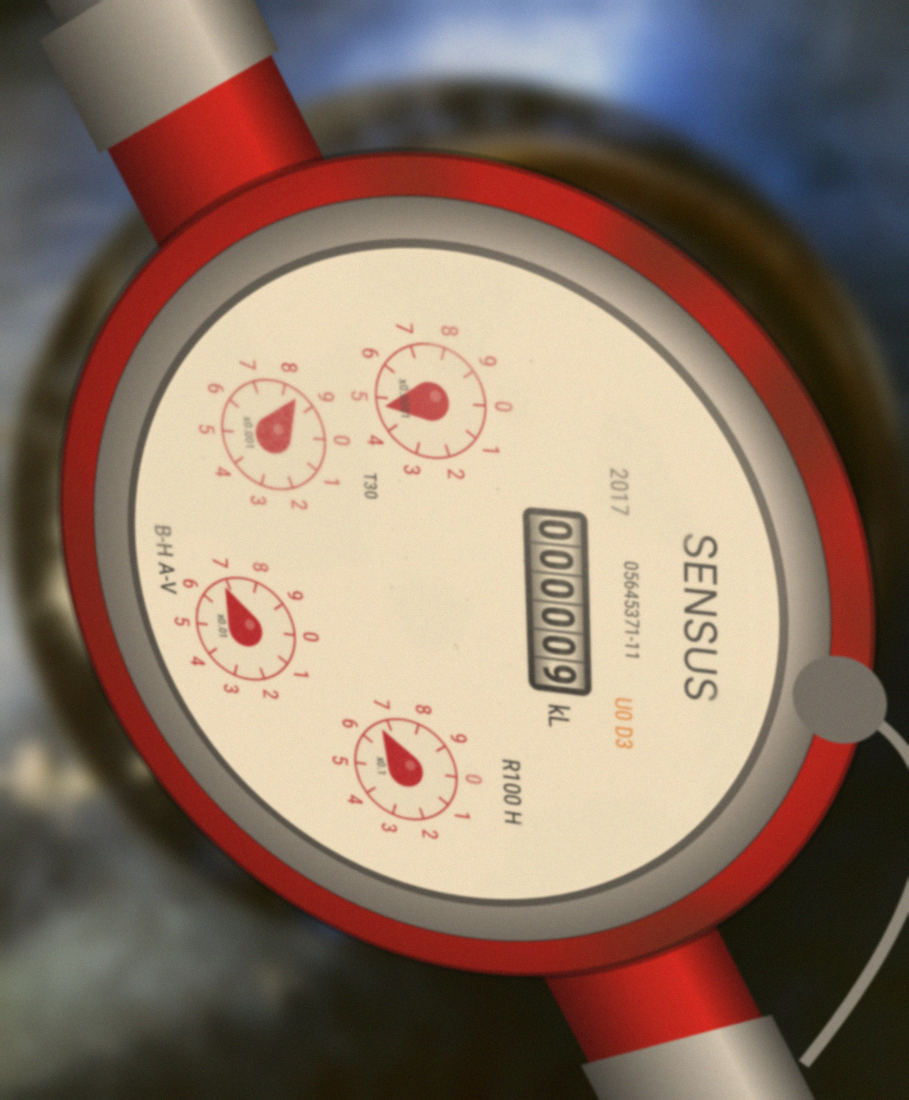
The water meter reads 9.6684 (kL)
